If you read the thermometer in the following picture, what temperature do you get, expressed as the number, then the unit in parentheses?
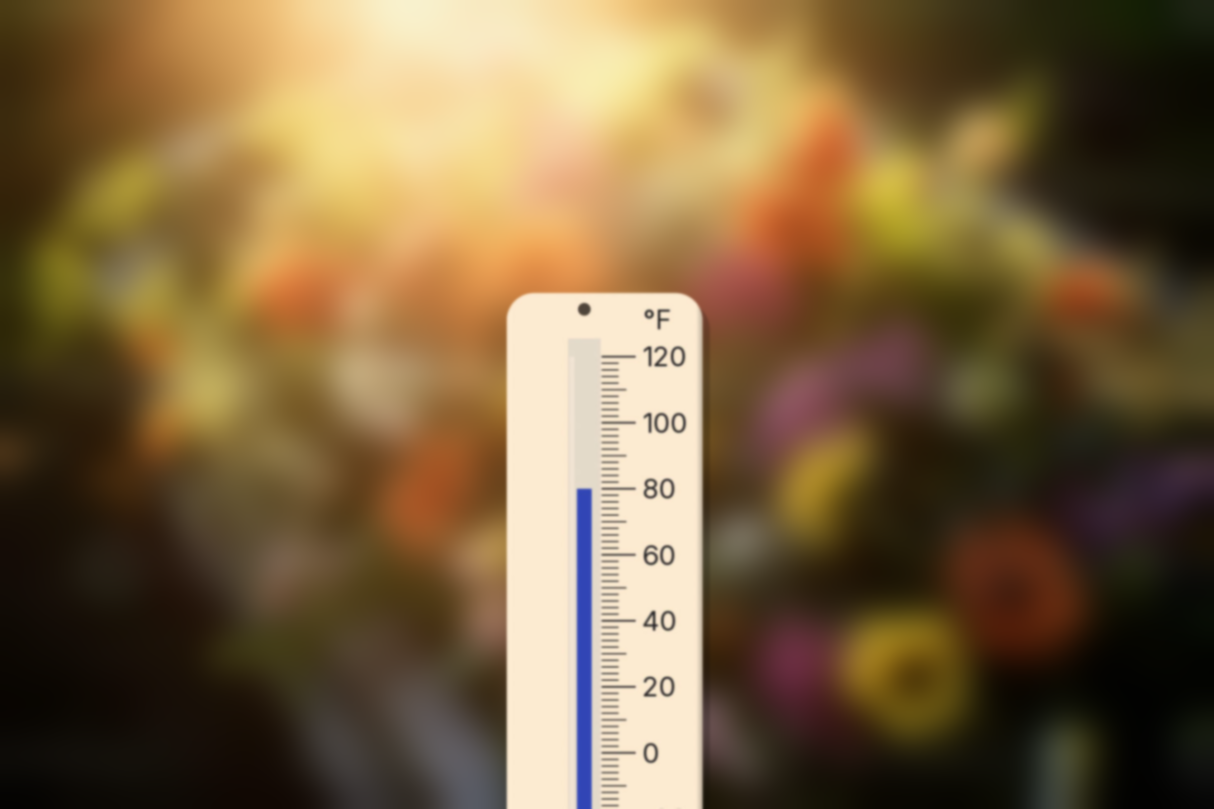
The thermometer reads 80 (°F)
